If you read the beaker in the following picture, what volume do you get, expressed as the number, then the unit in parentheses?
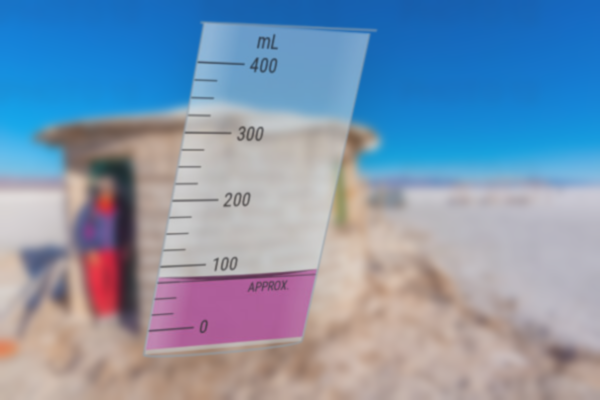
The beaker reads 75 (mL)
